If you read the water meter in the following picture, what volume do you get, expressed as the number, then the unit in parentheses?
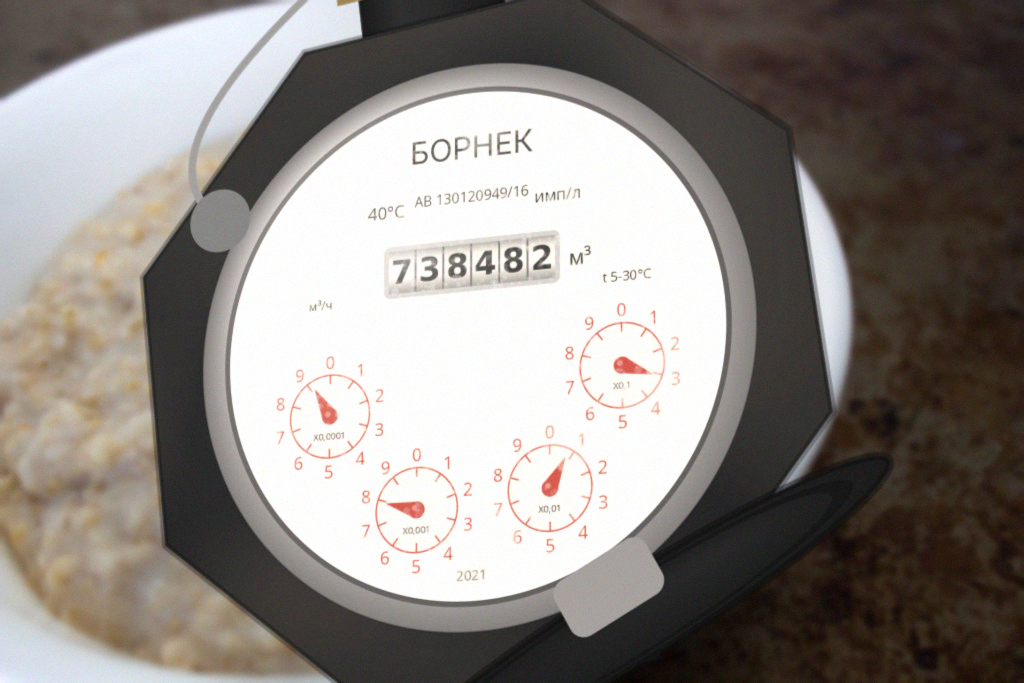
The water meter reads 738482.3079 (m³)
